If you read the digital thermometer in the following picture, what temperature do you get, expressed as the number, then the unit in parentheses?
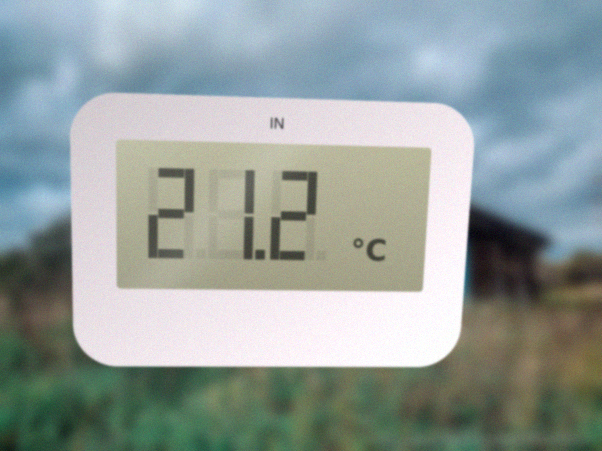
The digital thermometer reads 21.2 (°C)
